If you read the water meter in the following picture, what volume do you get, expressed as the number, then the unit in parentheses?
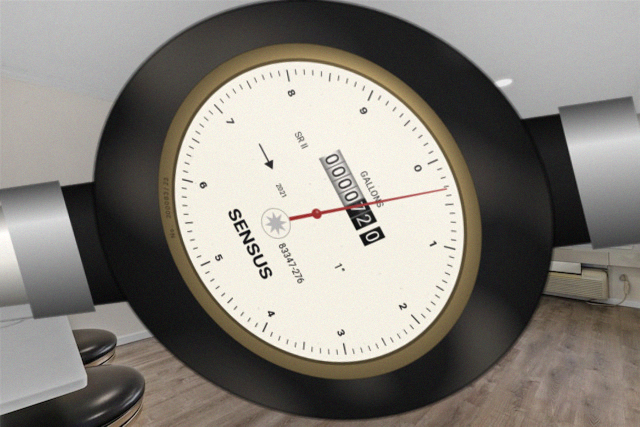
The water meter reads 720.3 (gal)
